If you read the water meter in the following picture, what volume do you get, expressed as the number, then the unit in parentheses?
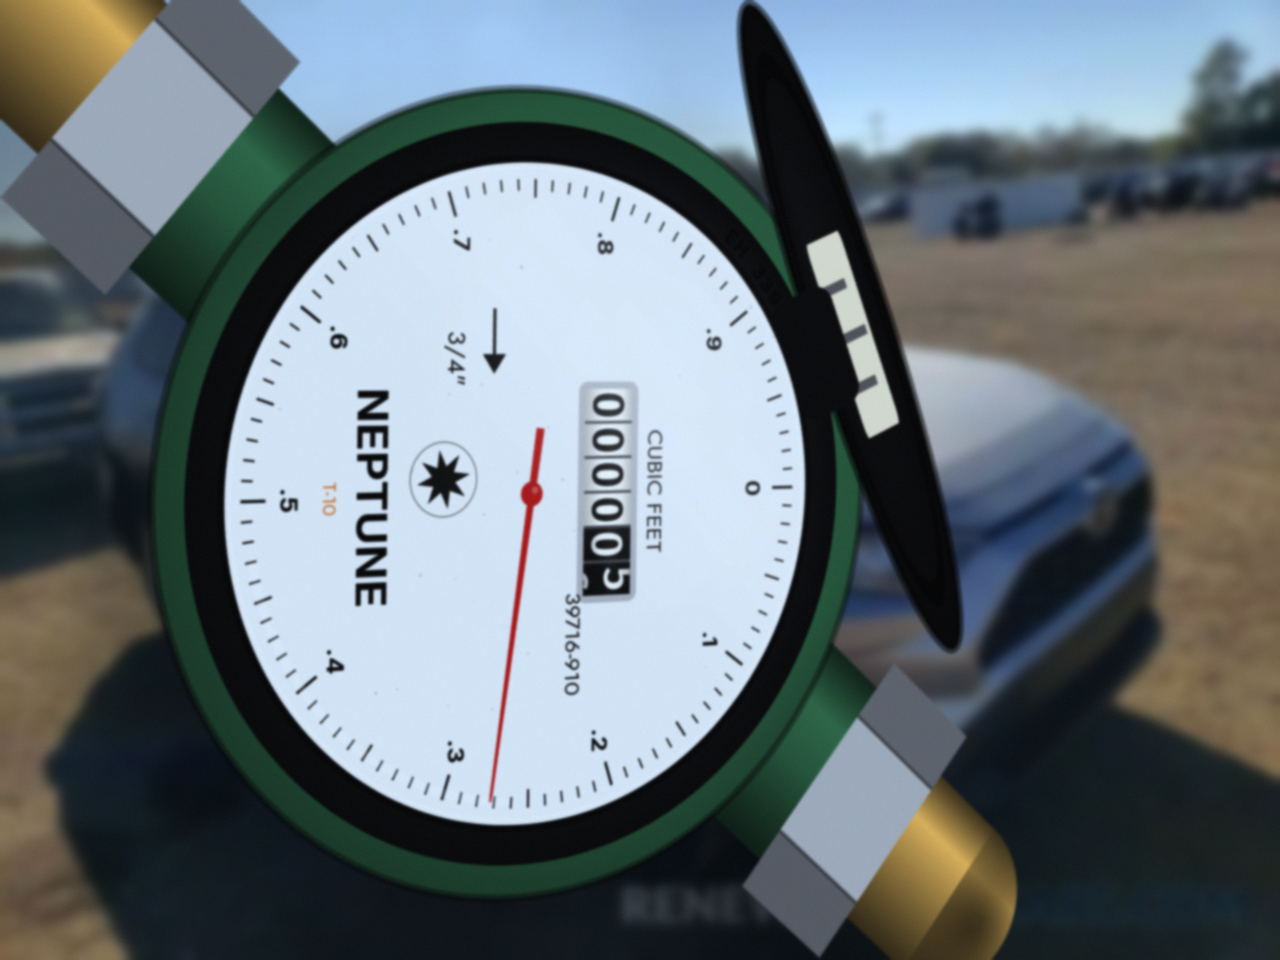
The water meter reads 5.27 (ft³)
